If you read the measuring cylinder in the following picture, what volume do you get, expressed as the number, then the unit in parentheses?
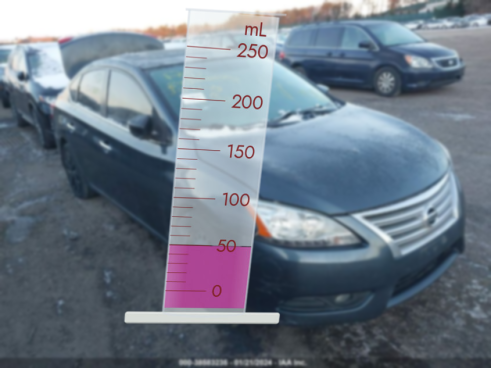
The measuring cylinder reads 50 (mL)
